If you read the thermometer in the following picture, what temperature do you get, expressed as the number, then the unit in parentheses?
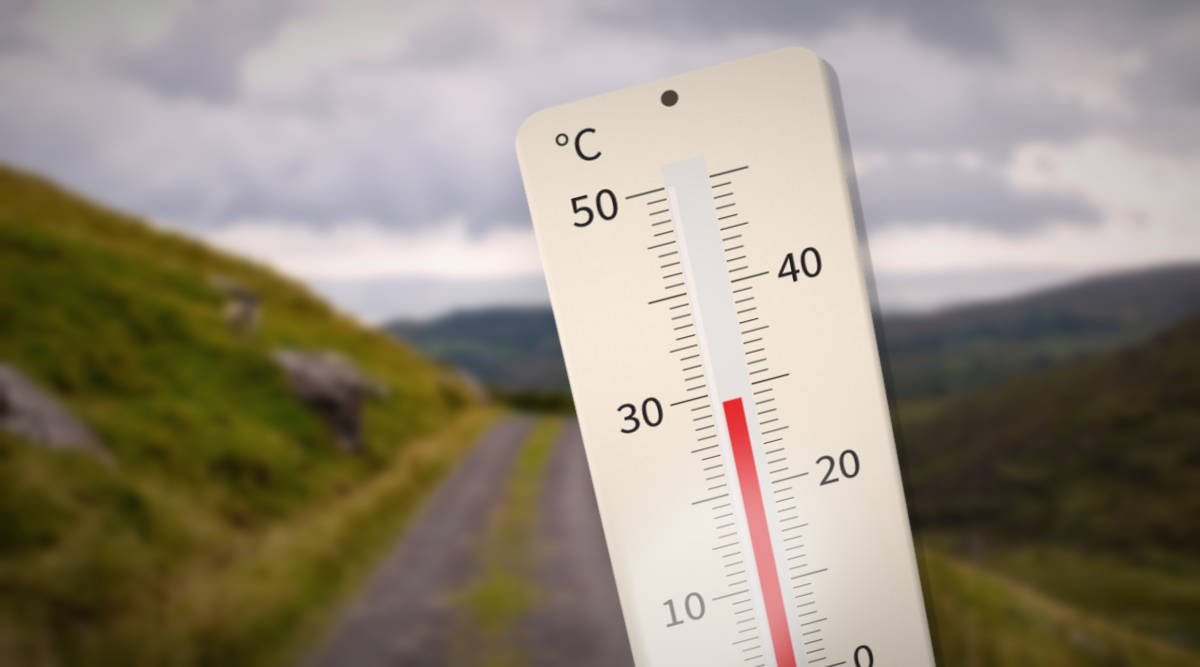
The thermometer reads 29 (°C)
